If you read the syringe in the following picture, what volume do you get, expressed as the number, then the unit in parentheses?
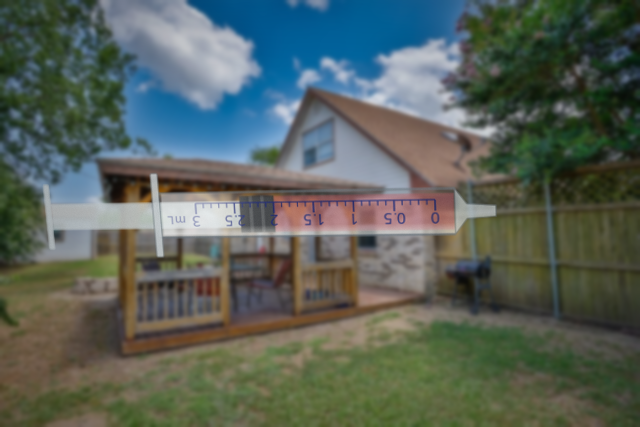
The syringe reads 2 (mL)
